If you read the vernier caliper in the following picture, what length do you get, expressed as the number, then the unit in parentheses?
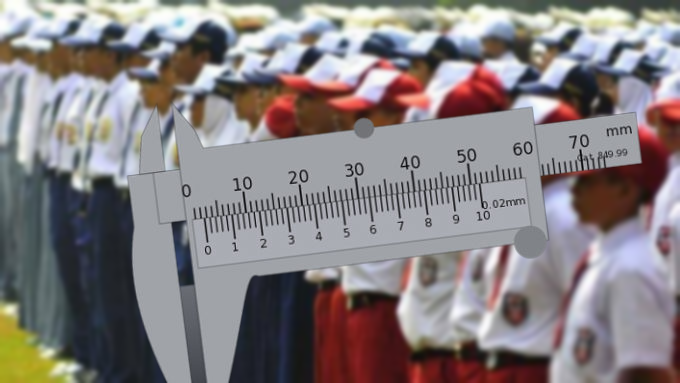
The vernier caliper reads 2.6 (mm)
